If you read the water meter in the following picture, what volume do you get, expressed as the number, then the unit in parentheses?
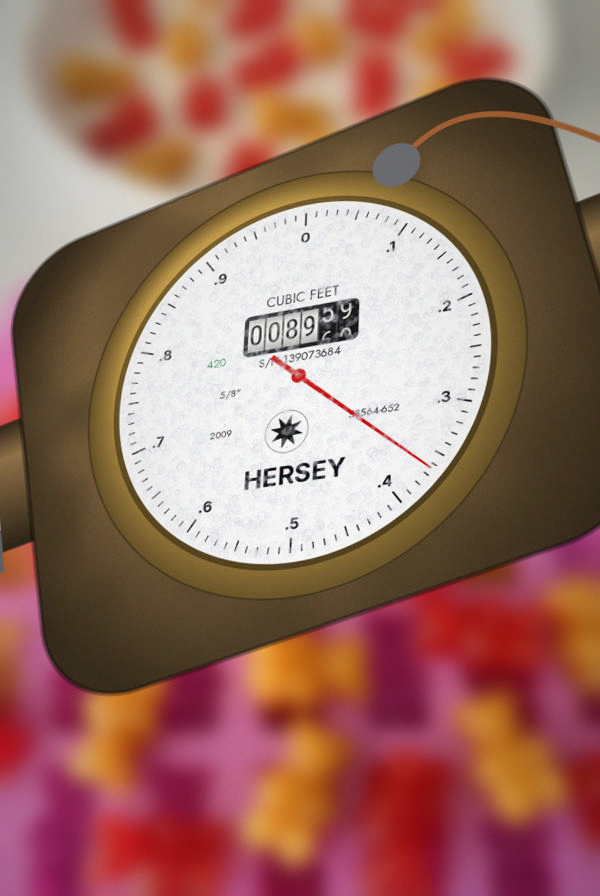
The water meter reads 8959.36 (ft³)
